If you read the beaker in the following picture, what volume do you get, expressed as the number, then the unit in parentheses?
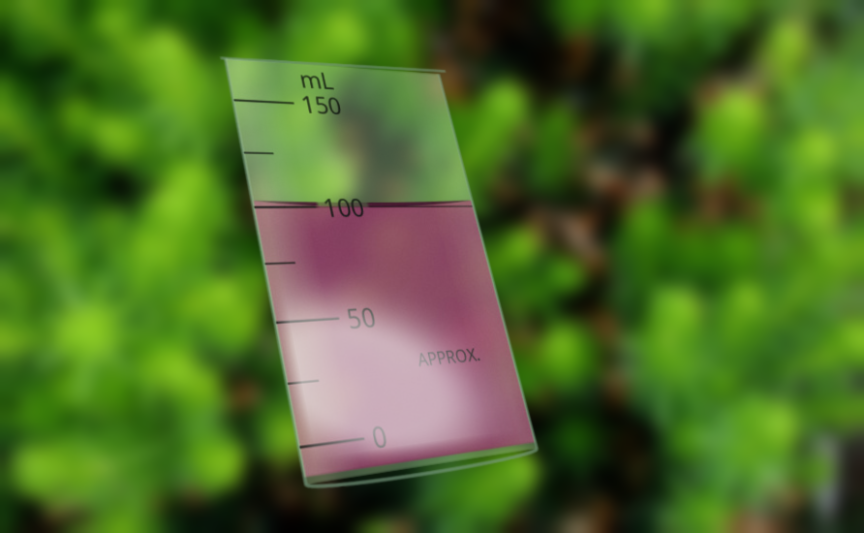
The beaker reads 100 (mL)
